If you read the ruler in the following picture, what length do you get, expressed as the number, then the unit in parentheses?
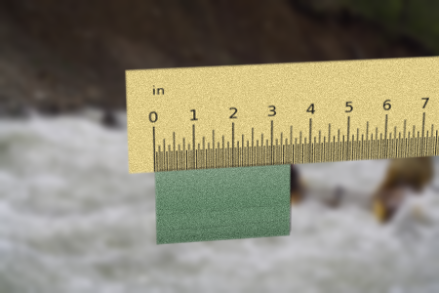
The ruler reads 3.5 (in)
